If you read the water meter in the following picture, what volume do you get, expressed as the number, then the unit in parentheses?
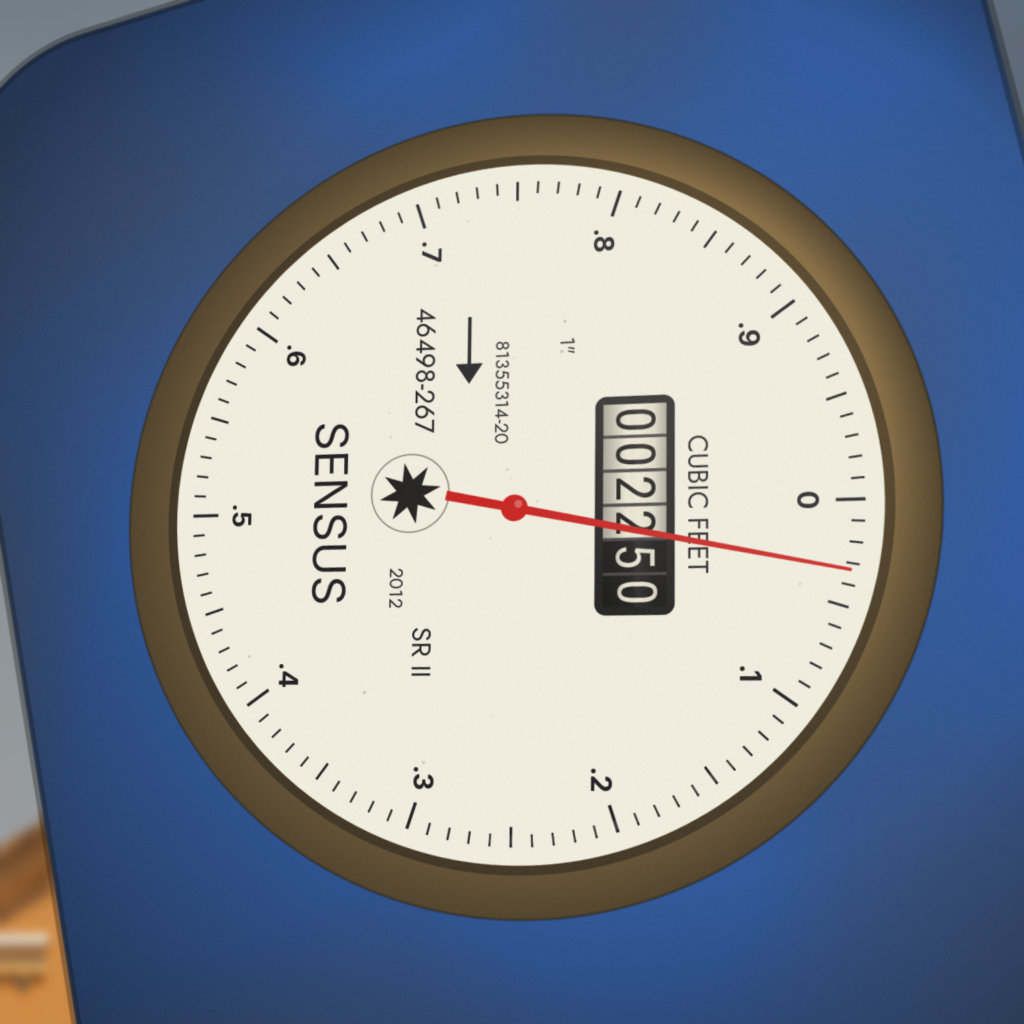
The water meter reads 2250.03 (ft³)
